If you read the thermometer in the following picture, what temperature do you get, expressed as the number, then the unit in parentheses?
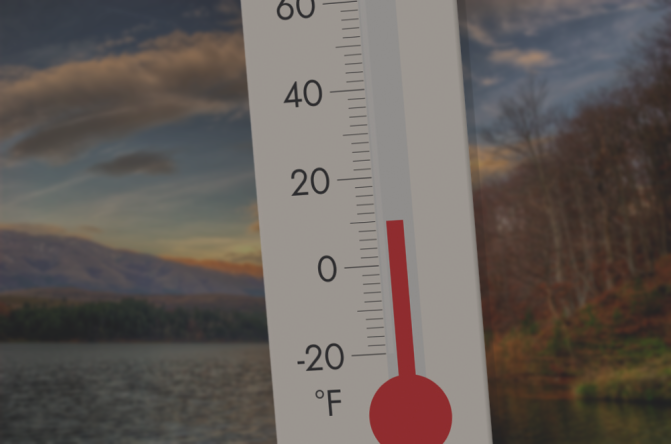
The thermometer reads 10 (°F)
